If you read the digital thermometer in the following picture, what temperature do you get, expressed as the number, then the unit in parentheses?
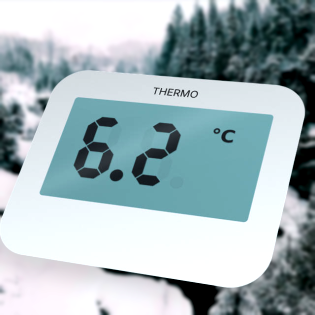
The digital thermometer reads 6.2 (°C)
